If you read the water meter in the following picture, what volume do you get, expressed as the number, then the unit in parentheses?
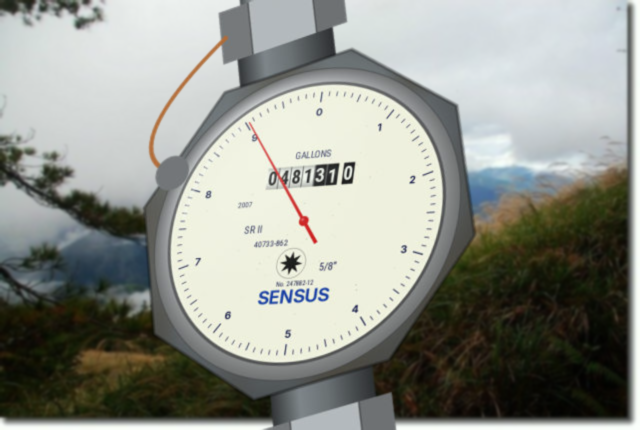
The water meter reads 481309.0 (gal)
